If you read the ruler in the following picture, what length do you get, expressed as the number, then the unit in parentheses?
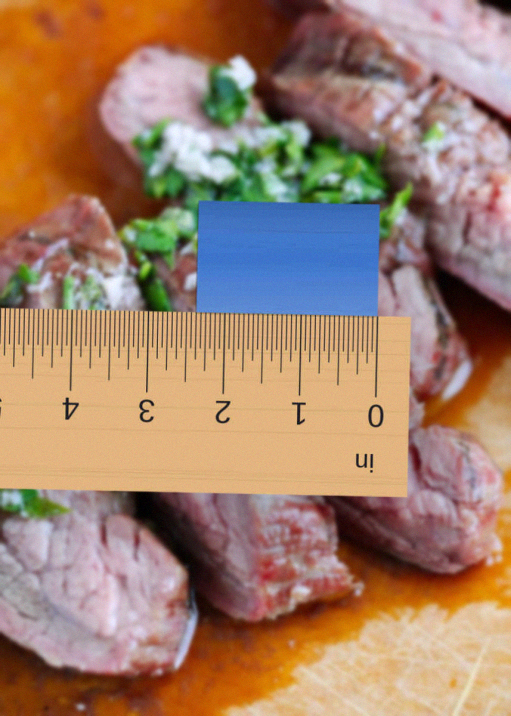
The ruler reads 2.375 (in)
